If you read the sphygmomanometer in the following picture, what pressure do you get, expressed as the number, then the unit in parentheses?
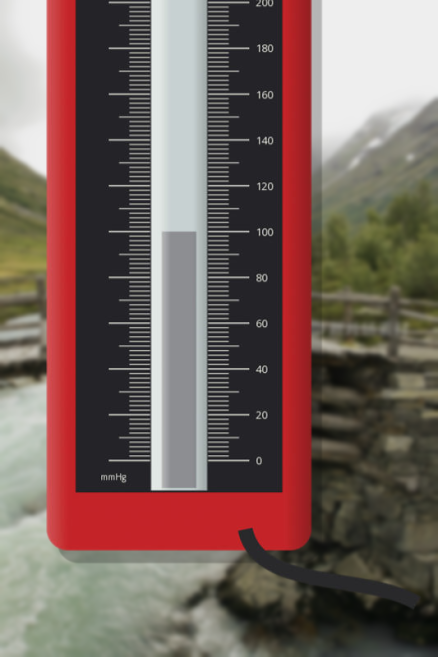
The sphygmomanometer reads 100 (mmHg)
